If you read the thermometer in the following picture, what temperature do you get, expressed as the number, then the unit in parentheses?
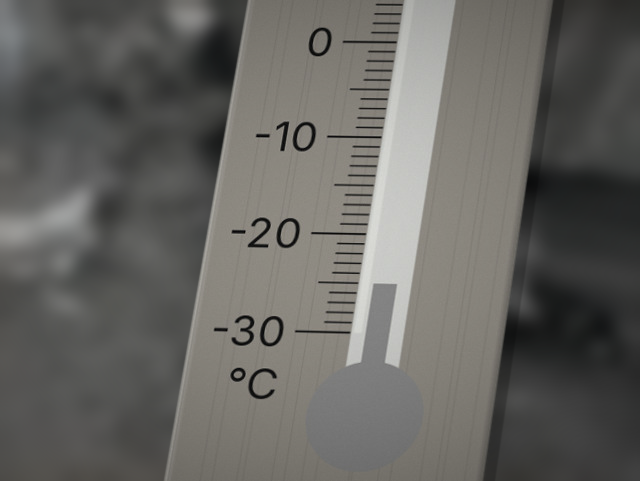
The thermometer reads -25 (°C)
